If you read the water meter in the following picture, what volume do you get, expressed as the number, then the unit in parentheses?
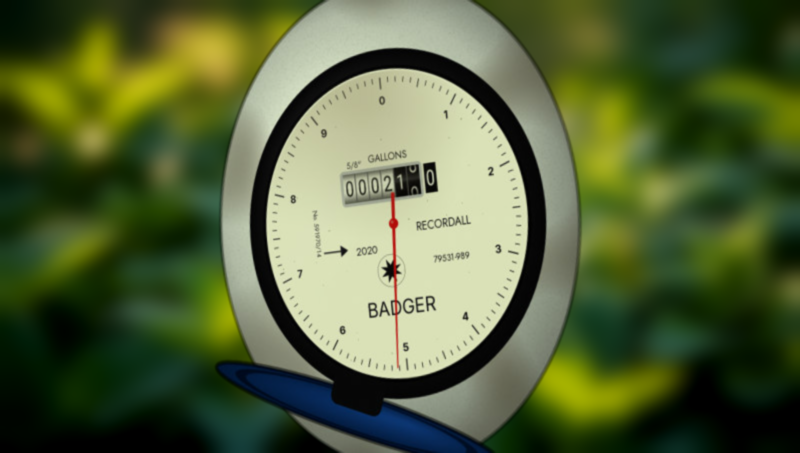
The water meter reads 2185.1 (gal)
